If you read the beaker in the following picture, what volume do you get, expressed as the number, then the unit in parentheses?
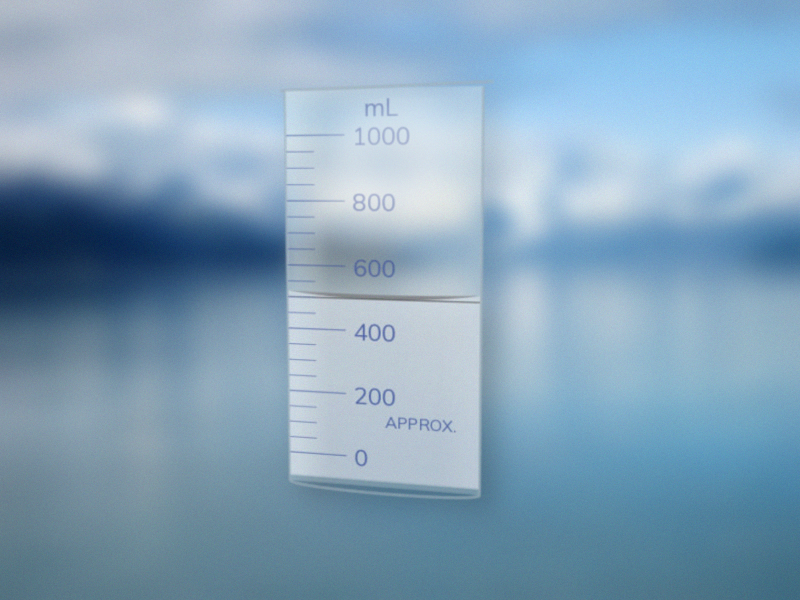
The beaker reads 500 (mL)
